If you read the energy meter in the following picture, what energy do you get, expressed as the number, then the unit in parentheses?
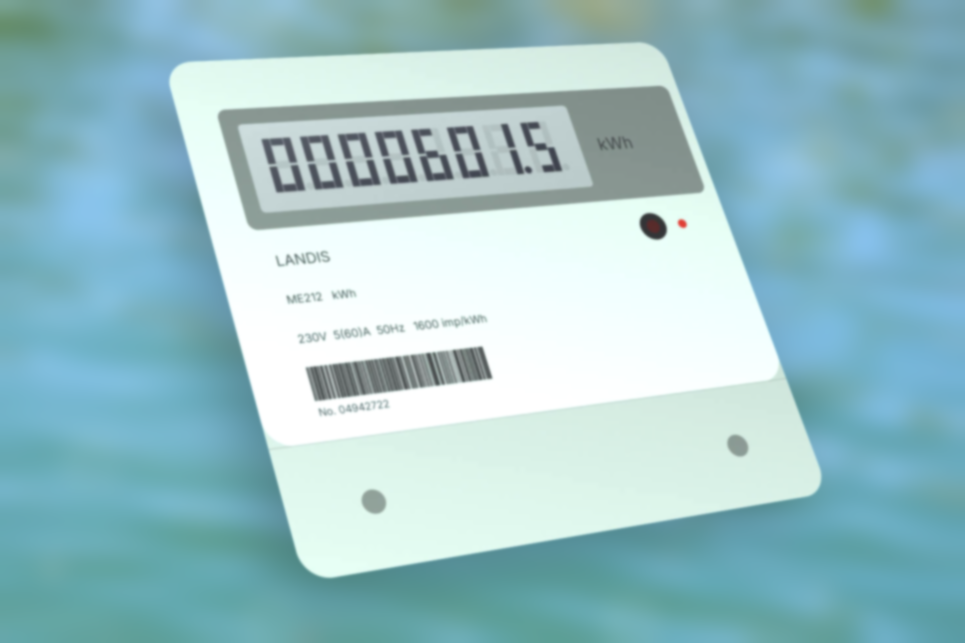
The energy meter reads 601.5 (kWh)
